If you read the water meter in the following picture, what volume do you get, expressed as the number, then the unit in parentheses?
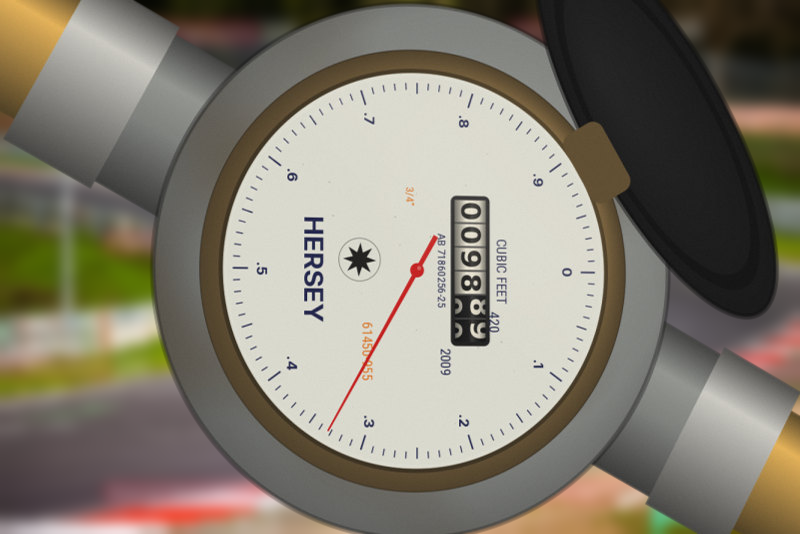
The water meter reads 9889.33 (ft³)
